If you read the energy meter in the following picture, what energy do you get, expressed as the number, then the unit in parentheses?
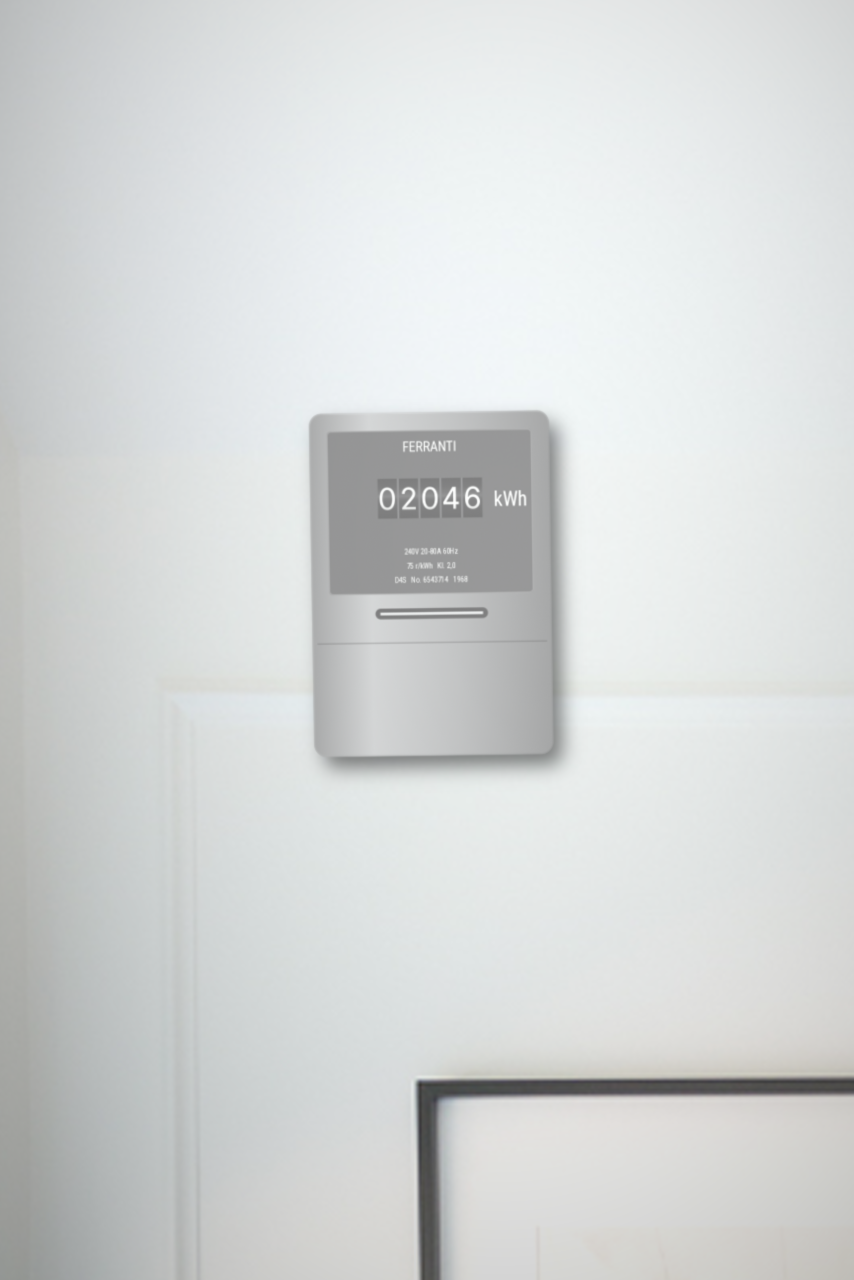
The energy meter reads 2046 (kWh)
